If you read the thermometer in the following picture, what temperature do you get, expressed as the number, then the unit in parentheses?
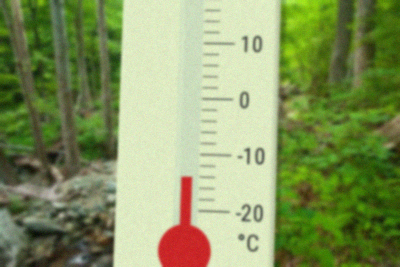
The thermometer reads -14 (°C)
